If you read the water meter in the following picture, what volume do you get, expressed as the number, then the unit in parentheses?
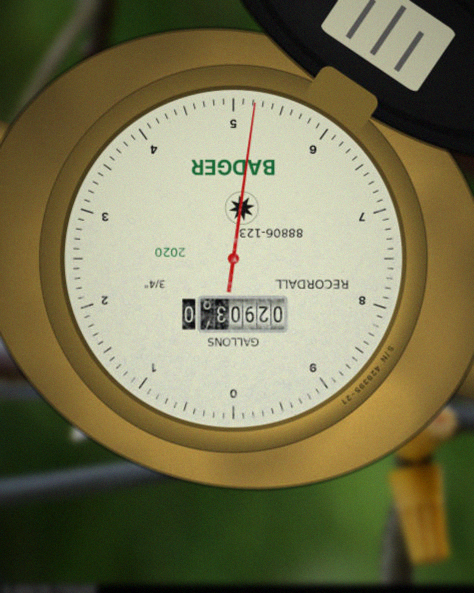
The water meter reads 290375.2 (gal)
